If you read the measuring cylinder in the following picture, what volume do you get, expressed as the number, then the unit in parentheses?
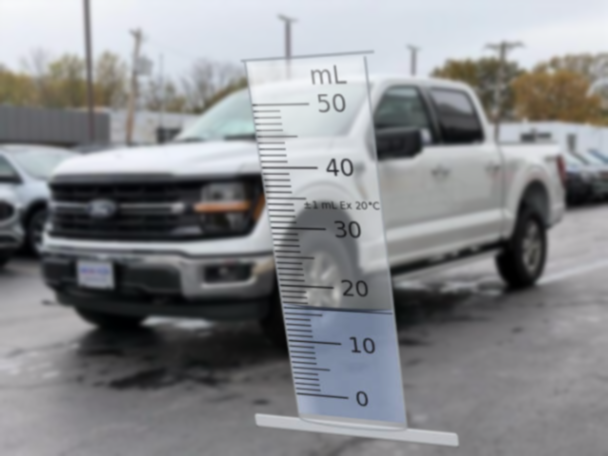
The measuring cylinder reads 16 (mL)
